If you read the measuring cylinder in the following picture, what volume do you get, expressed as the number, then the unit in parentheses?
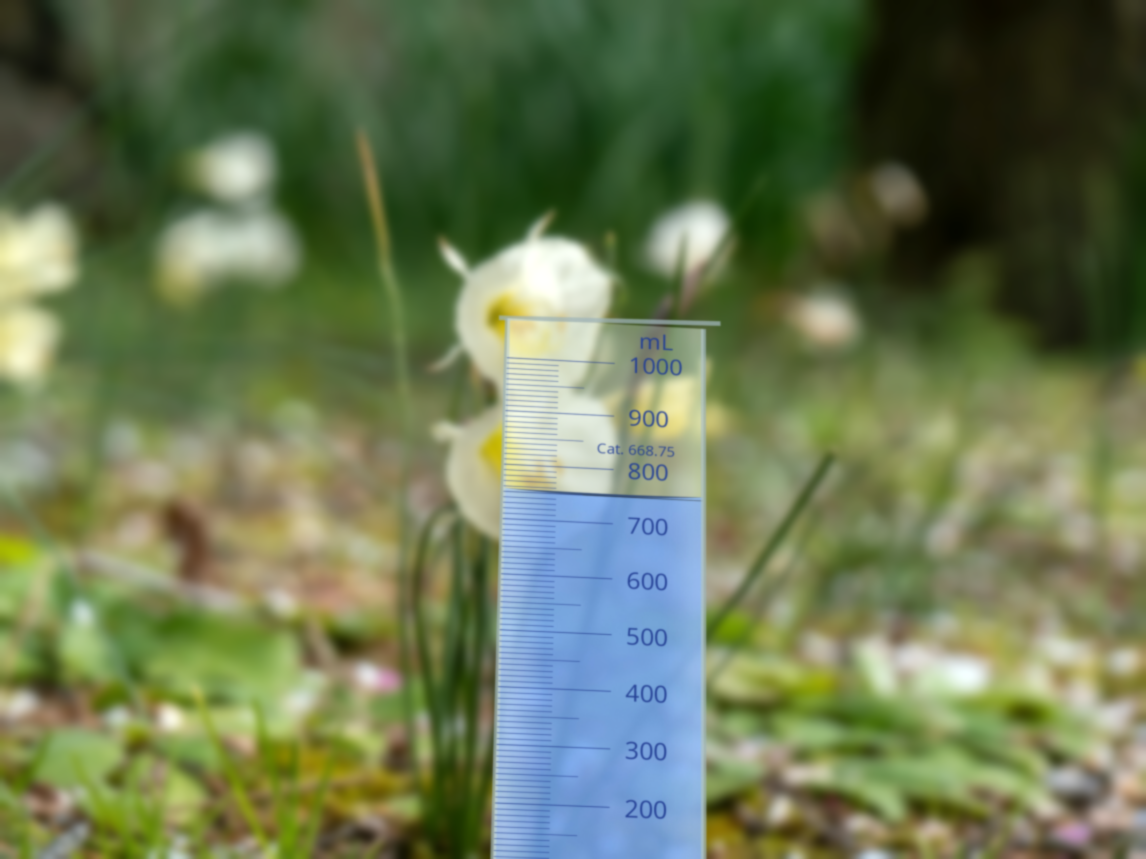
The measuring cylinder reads 750 (mL)
